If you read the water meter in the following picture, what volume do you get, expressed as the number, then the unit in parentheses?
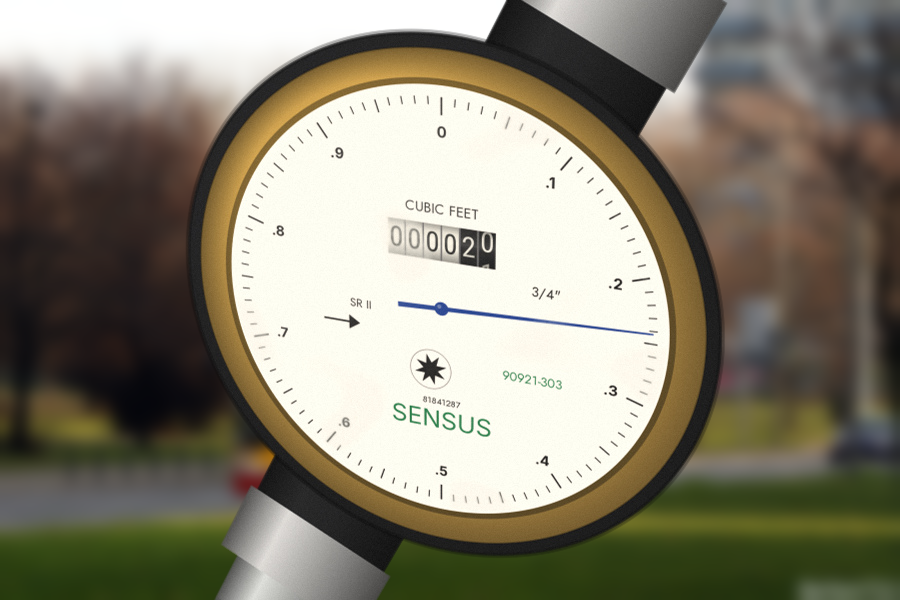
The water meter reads 20.24 (ft³)
